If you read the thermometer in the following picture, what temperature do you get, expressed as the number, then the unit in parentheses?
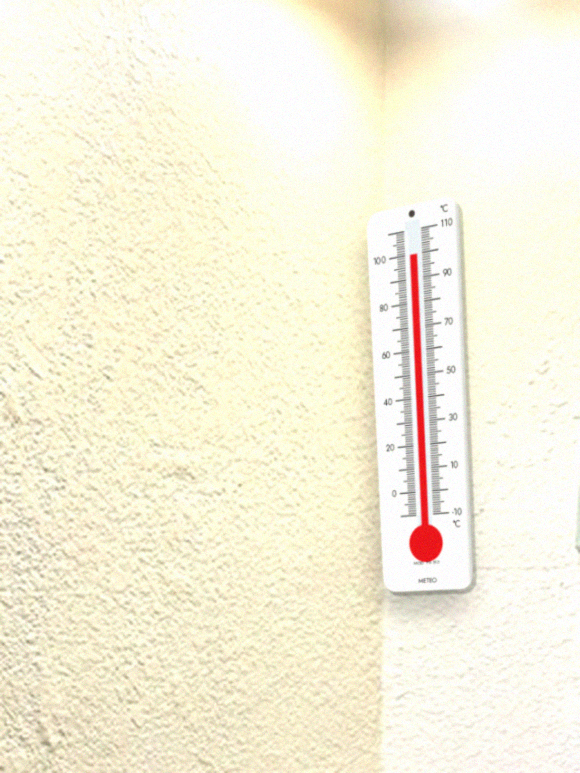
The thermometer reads 100 (°C)
